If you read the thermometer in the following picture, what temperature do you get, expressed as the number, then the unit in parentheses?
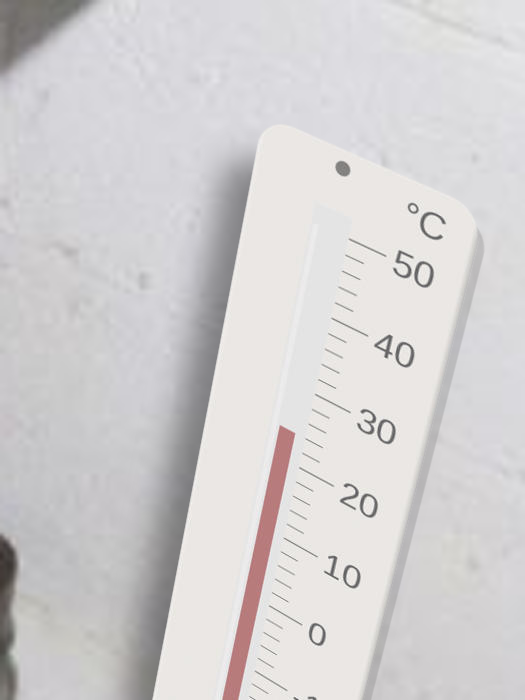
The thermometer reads 24 (°C)
